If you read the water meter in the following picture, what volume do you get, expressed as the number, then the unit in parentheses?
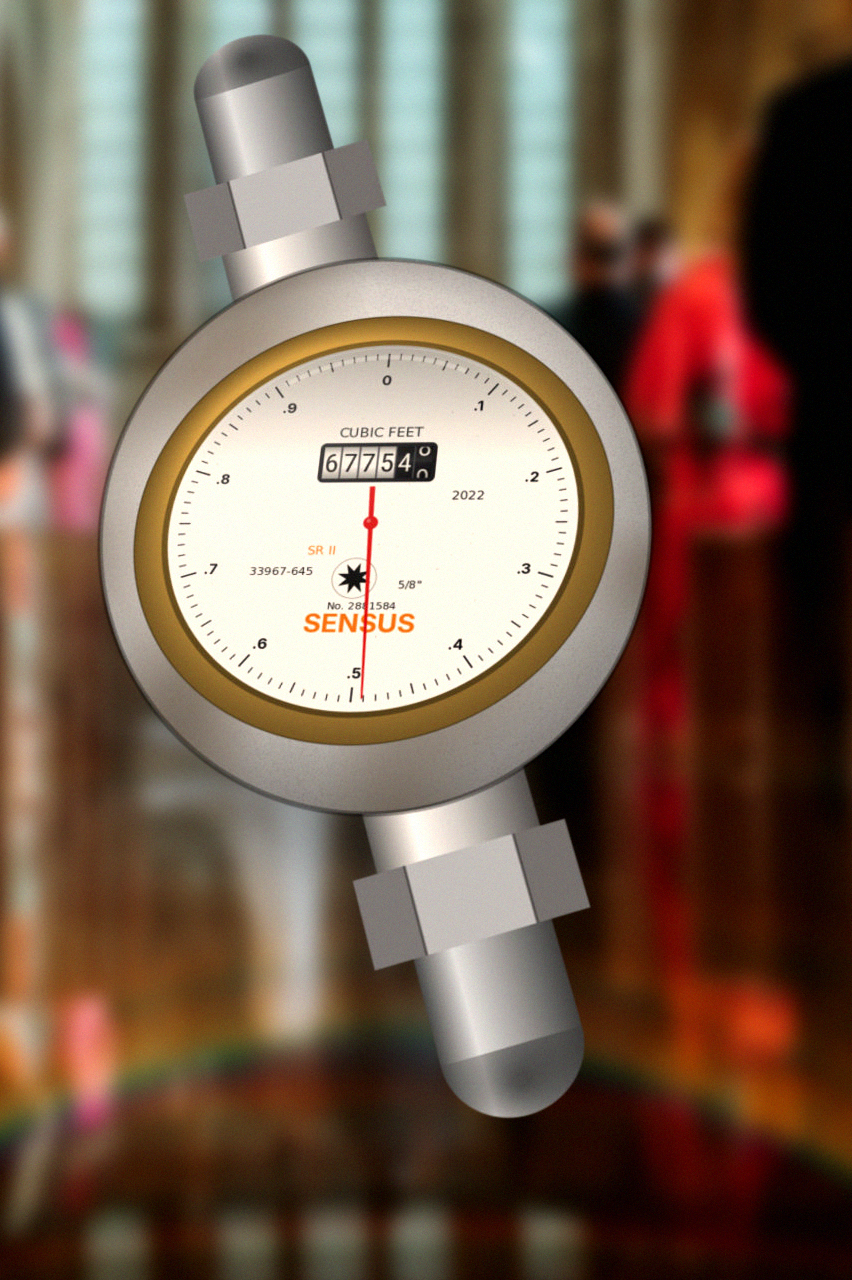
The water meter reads 677548.49 (ft³)
